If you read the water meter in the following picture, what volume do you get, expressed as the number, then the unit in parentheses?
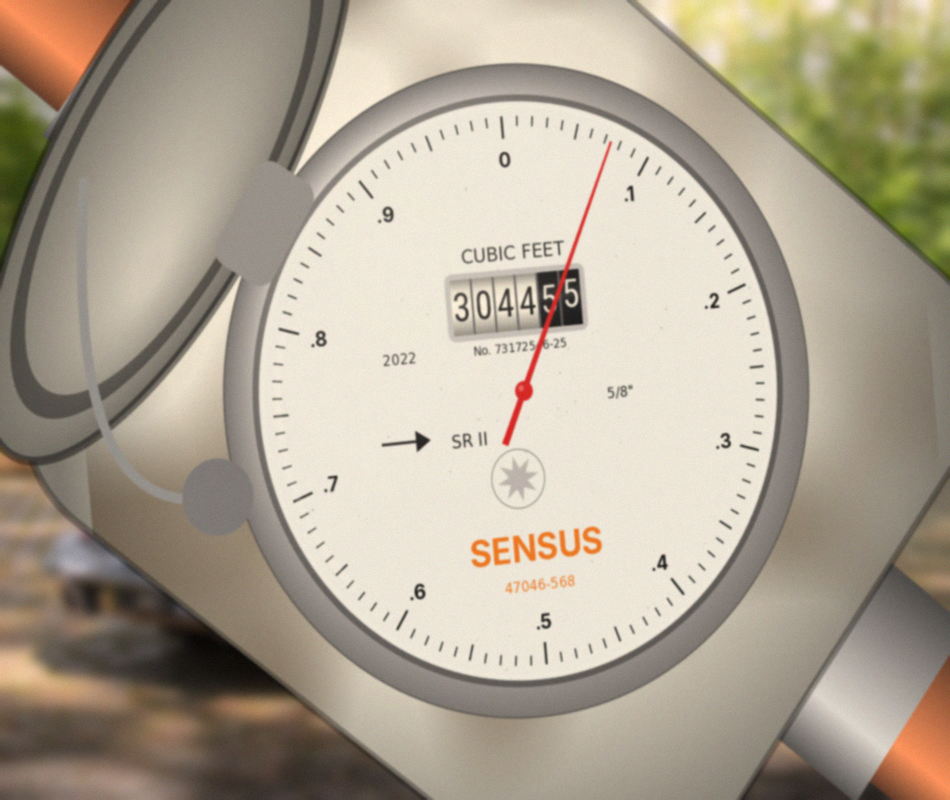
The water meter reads 304455.07 (ft³)
